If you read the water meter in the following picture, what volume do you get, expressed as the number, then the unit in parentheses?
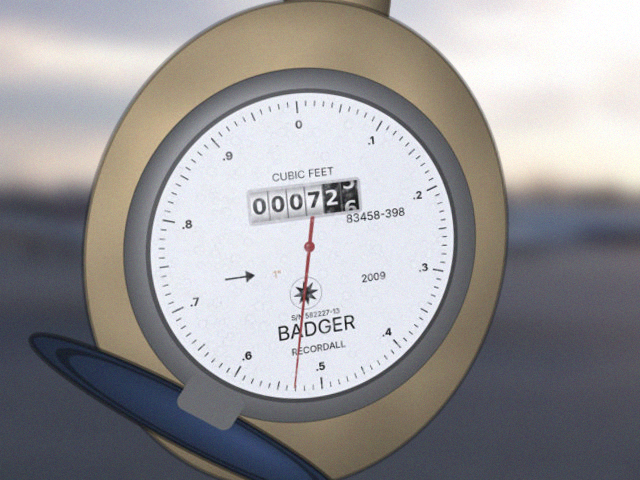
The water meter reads 725.53 (ft³)
